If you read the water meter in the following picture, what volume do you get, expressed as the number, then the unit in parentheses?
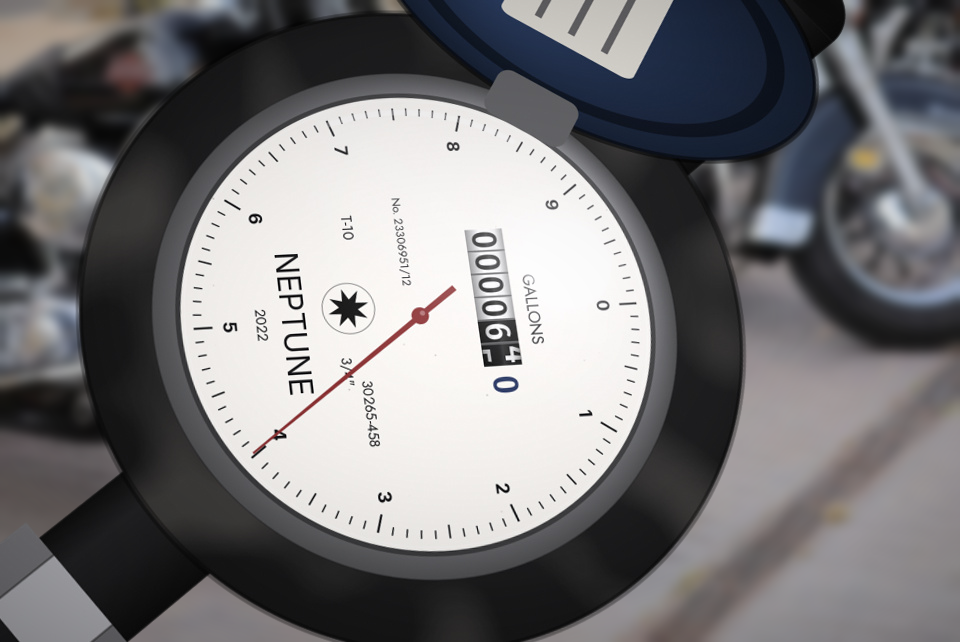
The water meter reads 644.0 (gal)
